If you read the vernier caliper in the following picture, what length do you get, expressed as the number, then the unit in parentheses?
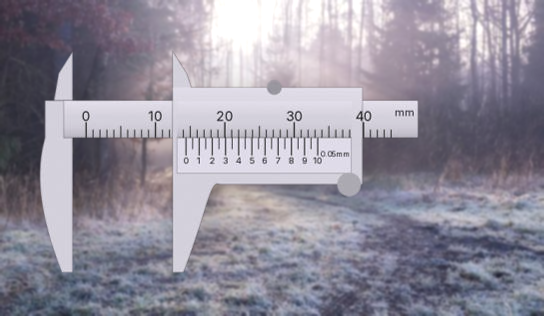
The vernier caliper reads 14.4 (mm)
